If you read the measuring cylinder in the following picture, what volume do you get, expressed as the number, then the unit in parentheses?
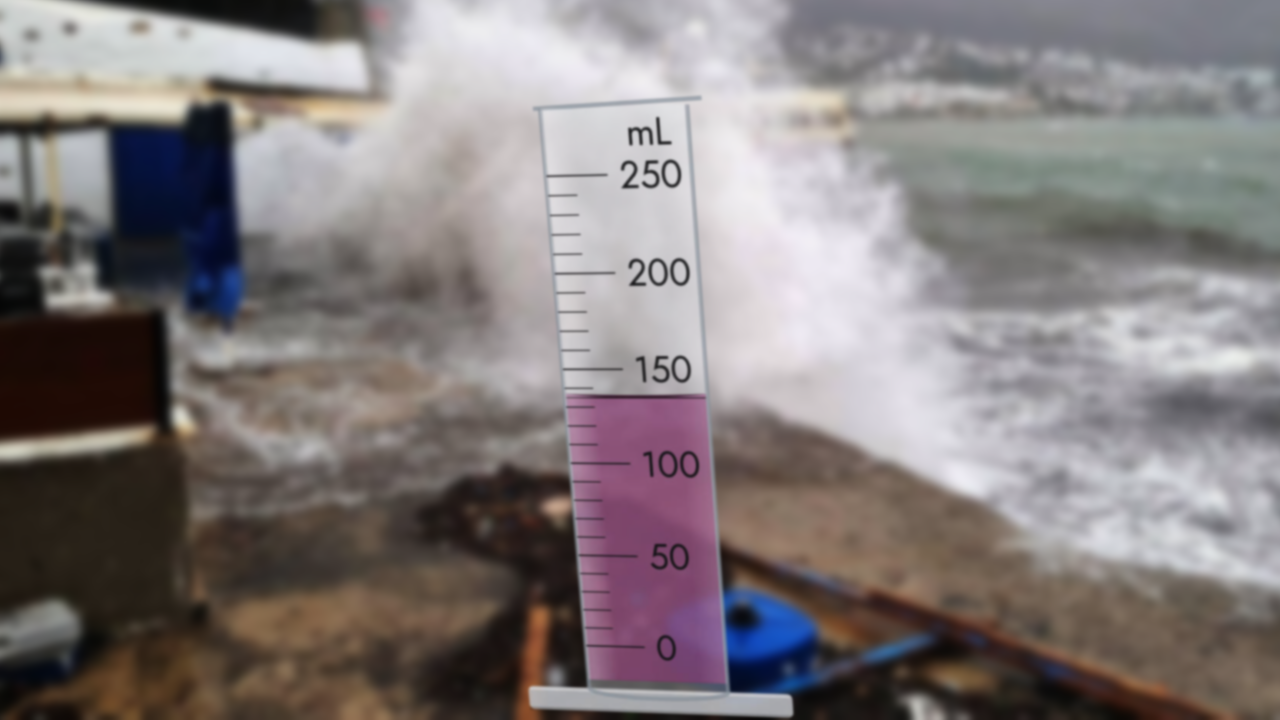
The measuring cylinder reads 135 (mL)
